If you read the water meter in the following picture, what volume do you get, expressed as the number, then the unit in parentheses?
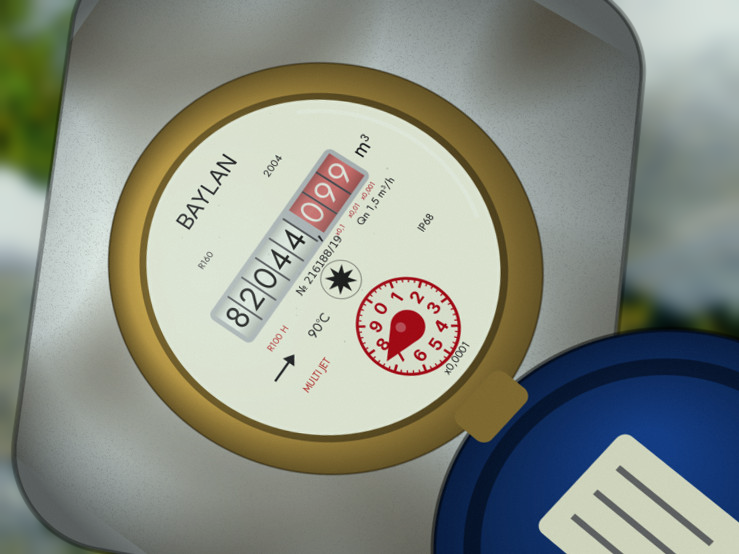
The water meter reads 82044.0997 (m³)
